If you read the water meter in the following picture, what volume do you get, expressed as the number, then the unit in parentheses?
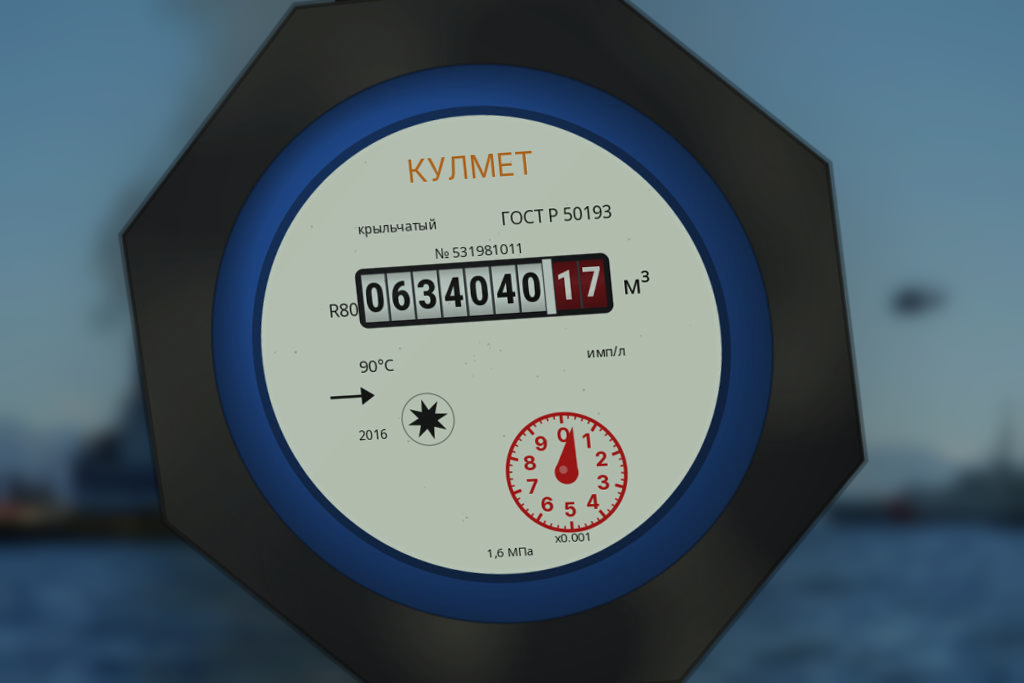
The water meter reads 634040.170 (m³)
